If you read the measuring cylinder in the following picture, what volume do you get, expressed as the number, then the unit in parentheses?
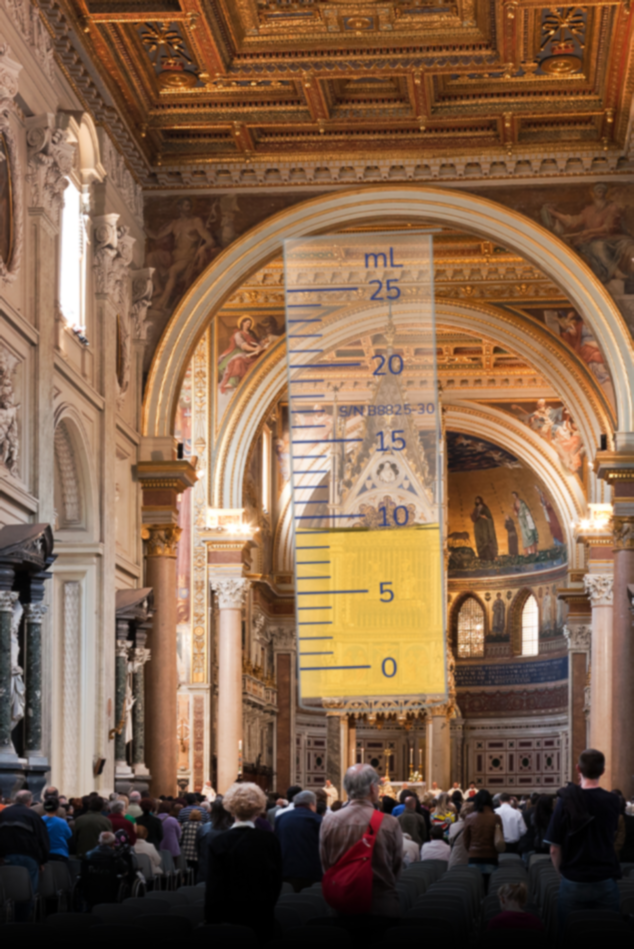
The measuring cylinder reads 9 (mL)
